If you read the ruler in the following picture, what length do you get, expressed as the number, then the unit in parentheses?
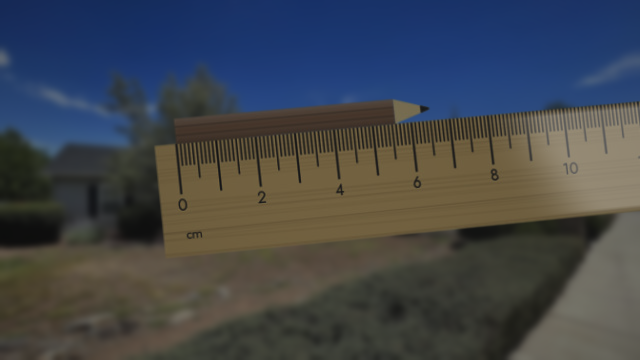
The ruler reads 6.5 (cm)
